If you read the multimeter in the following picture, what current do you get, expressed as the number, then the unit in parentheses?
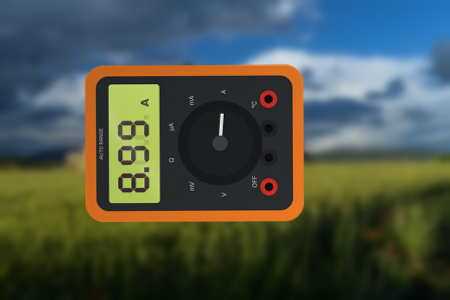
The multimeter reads 8.99 (A)
